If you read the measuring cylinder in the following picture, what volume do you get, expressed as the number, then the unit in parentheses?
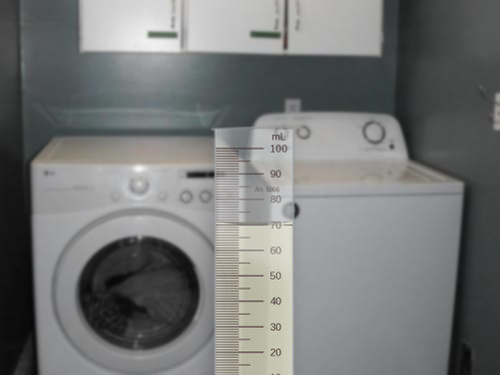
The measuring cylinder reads 70 (mL)
